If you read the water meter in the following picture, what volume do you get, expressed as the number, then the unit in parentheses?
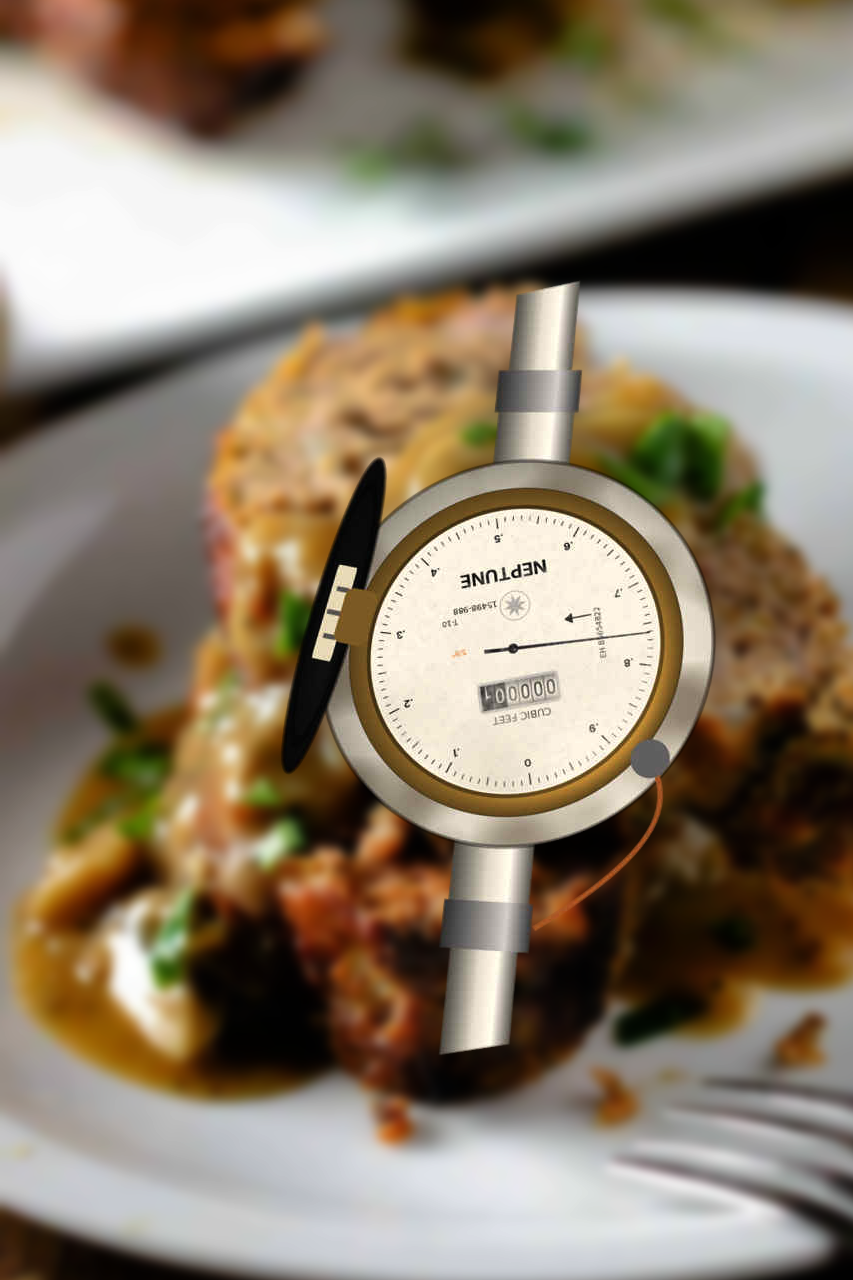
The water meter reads 0.76 (ft³)
